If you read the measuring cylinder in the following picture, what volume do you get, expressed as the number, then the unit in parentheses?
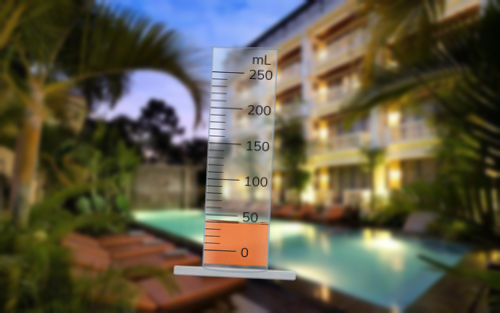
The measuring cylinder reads 40 (mL)
